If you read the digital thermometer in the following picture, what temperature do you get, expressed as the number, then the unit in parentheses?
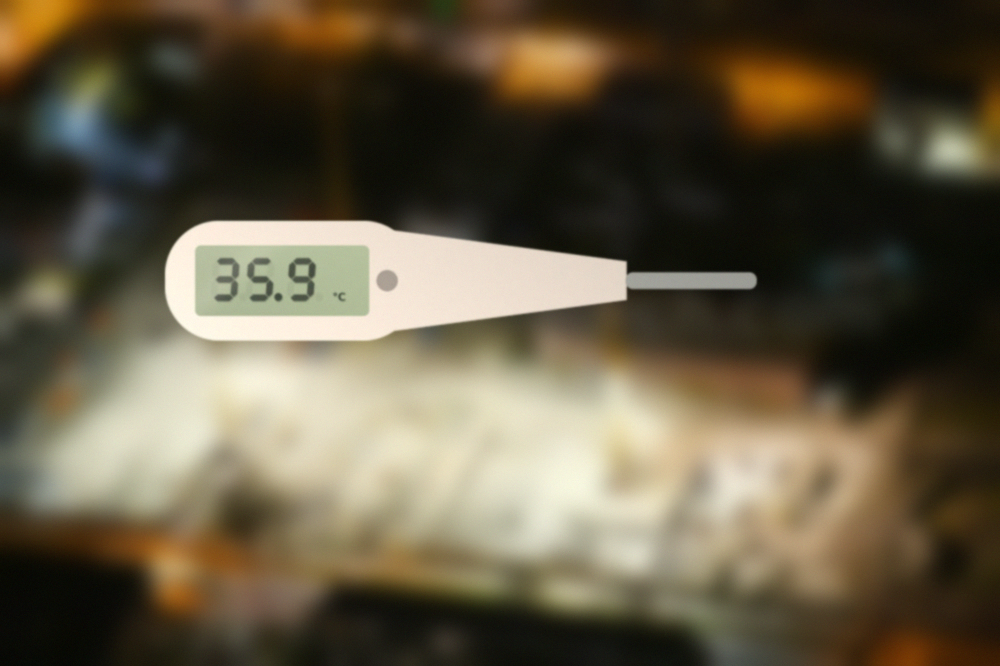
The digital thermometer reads 35.9 (°C)
